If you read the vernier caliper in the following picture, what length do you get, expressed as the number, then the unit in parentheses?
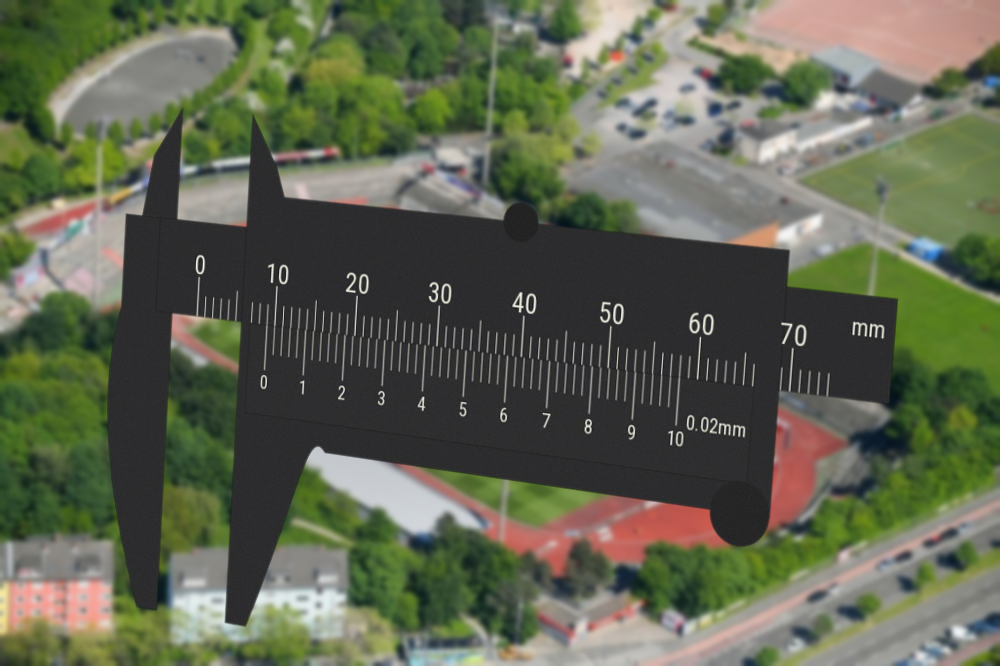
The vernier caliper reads 9.0 (mm)
